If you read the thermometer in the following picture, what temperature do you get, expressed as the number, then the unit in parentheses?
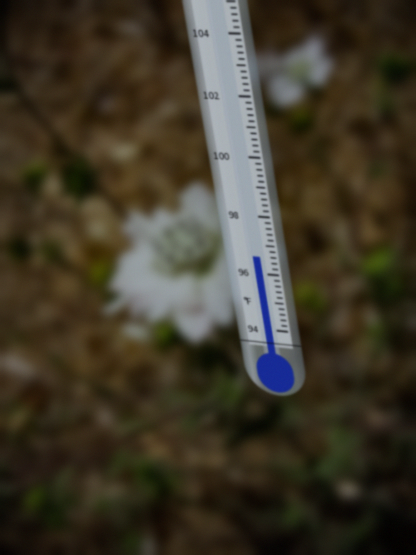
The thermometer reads 96.6 (°F)
